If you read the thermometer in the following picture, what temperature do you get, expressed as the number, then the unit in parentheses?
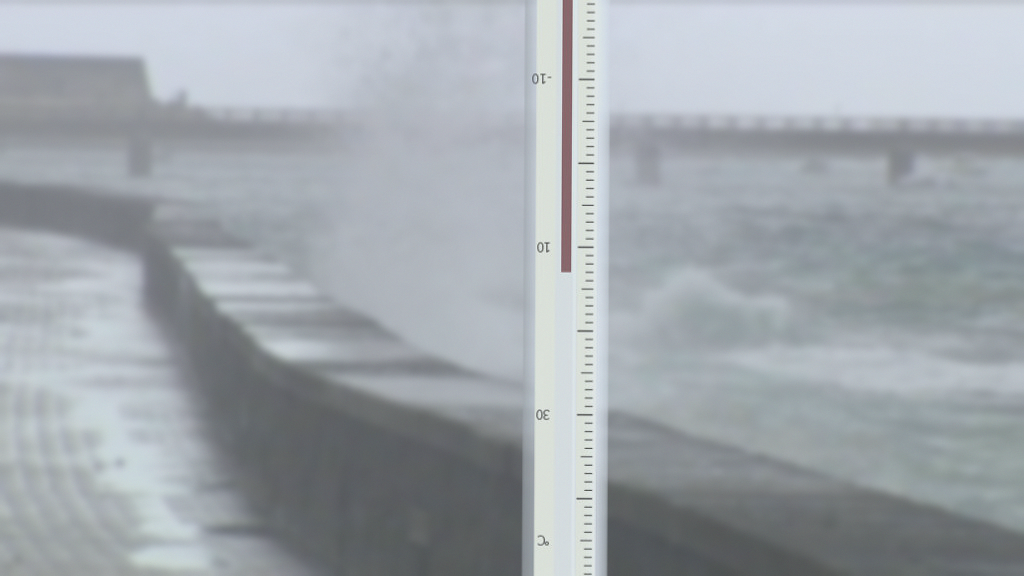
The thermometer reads 13 (°C)
